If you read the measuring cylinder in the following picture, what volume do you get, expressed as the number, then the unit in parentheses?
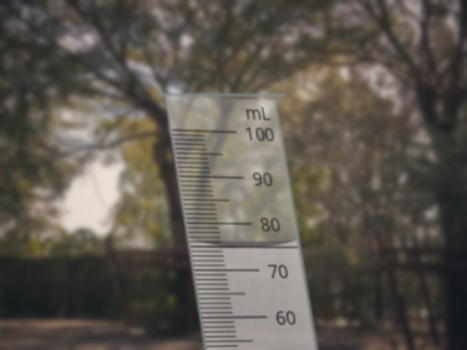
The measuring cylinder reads 75 (mL)
